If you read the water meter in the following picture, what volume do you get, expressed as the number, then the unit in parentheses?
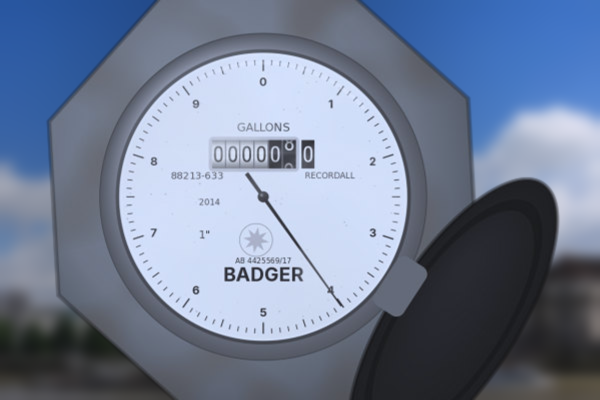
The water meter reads 84.0 (gal)
